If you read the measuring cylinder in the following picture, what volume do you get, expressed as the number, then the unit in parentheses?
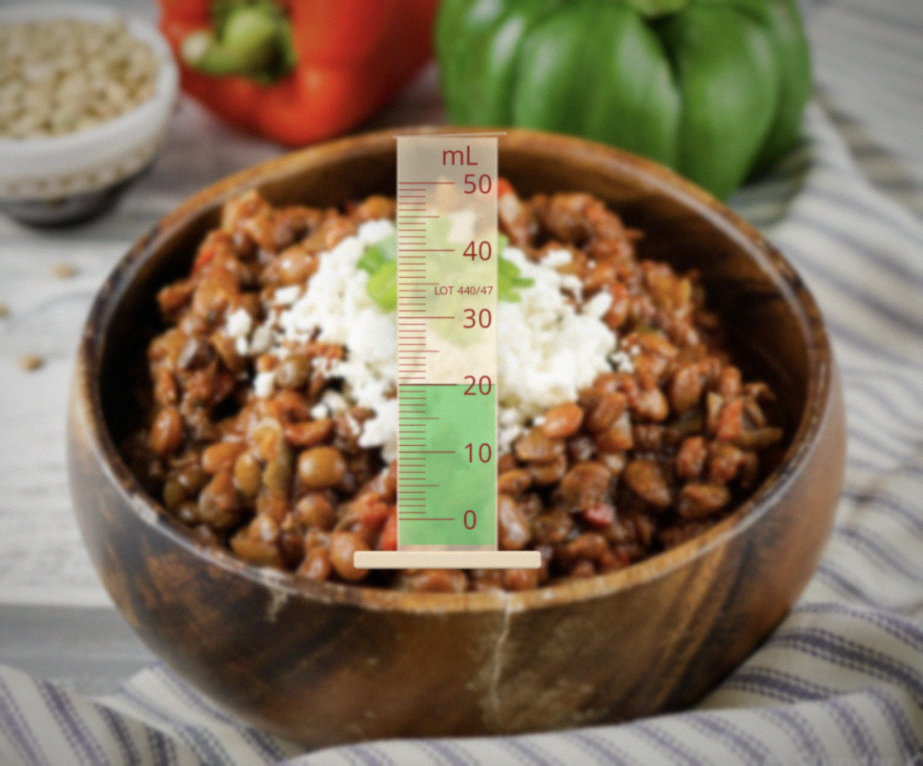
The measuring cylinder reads 20 (mL)
